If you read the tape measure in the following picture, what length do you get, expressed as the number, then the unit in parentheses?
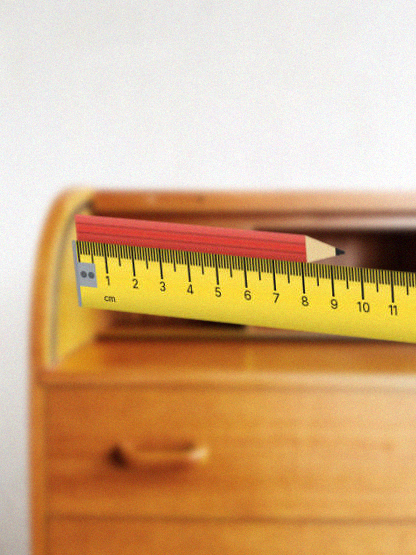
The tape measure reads 9.5 (cm)
